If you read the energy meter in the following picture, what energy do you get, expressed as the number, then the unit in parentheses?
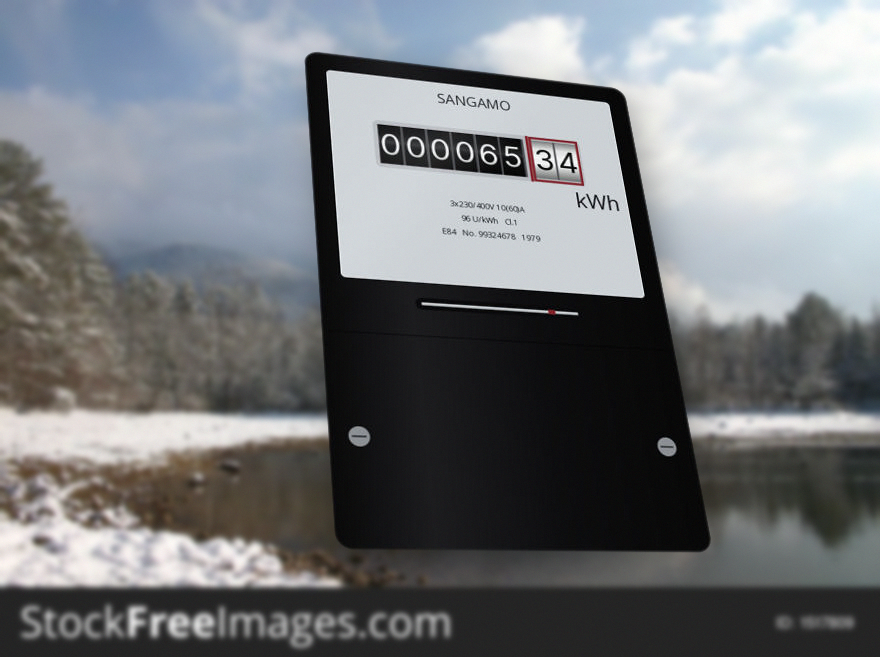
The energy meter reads 65.34 (kWh)
